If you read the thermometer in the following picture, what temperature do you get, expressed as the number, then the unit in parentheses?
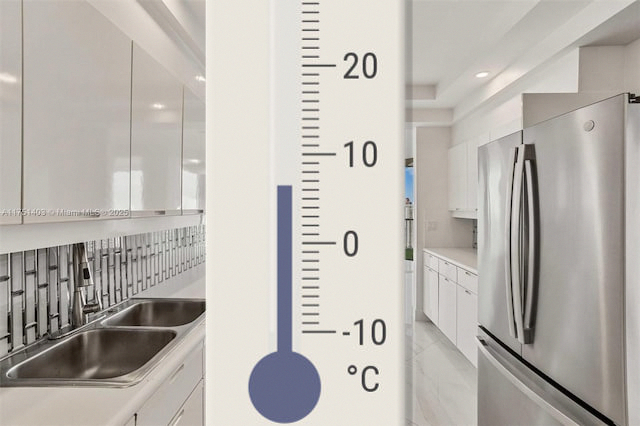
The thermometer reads 6.5 (°C)
